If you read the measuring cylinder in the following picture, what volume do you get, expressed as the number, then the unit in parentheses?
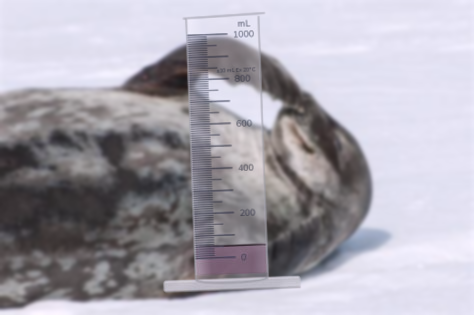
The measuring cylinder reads 50 (mL)
